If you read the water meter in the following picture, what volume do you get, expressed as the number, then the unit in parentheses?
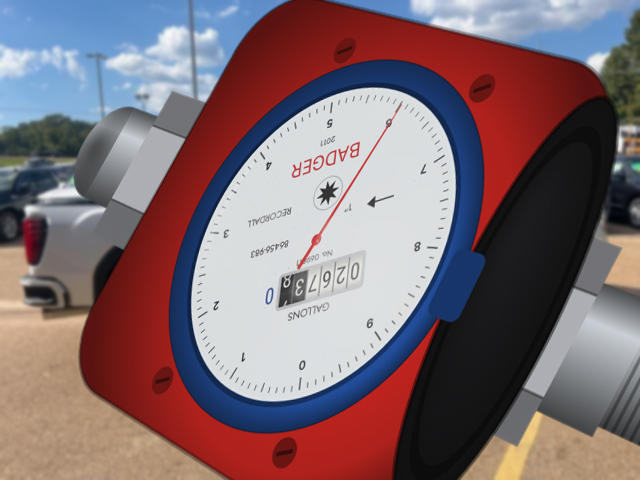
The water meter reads 267376.0 (gal)
